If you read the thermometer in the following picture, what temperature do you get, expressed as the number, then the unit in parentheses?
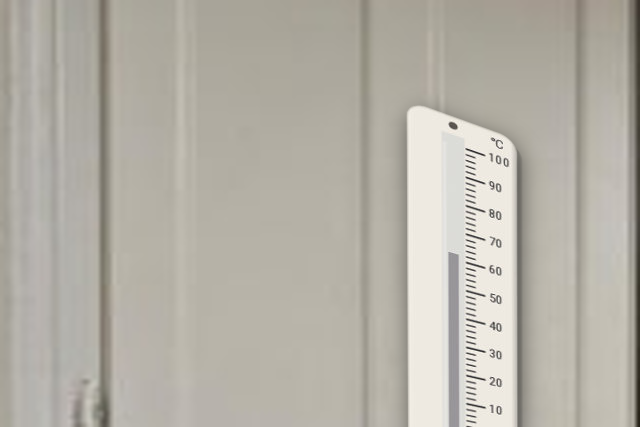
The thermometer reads 62 (°C)
